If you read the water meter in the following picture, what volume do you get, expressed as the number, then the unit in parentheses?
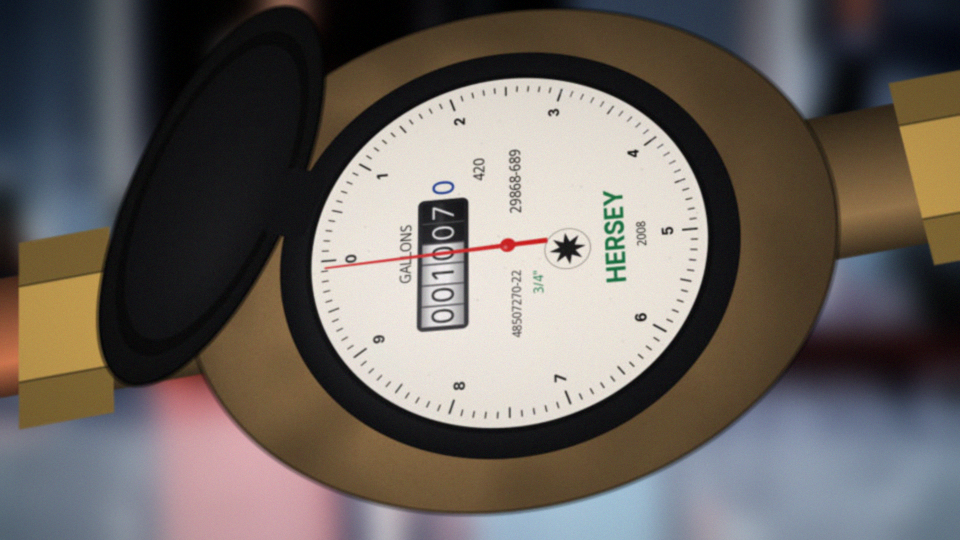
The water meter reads 10069.9 (gal)
